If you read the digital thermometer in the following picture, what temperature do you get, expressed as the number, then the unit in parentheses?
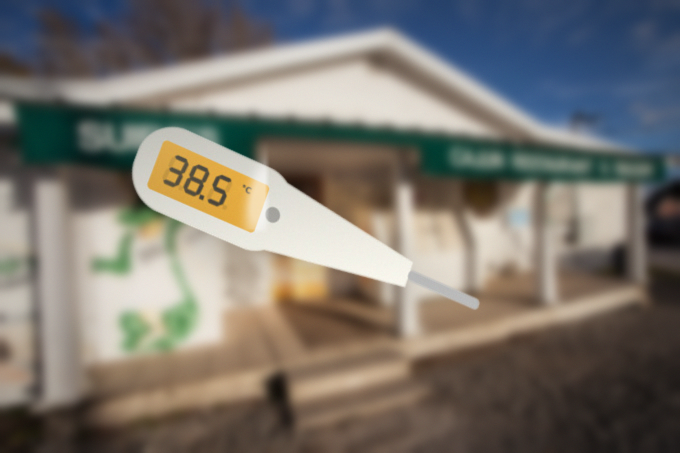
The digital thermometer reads 38.5 (°C)
